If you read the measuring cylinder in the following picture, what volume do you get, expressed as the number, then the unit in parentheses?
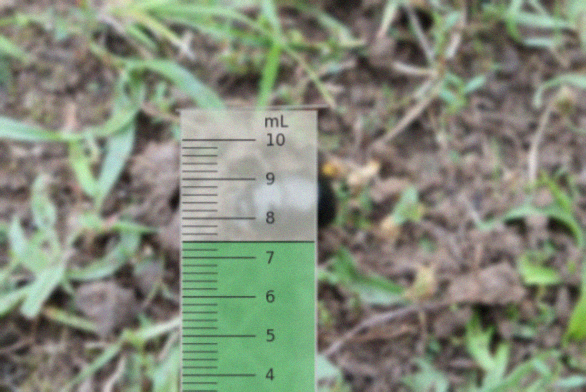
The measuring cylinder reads 7.4 (mL)
